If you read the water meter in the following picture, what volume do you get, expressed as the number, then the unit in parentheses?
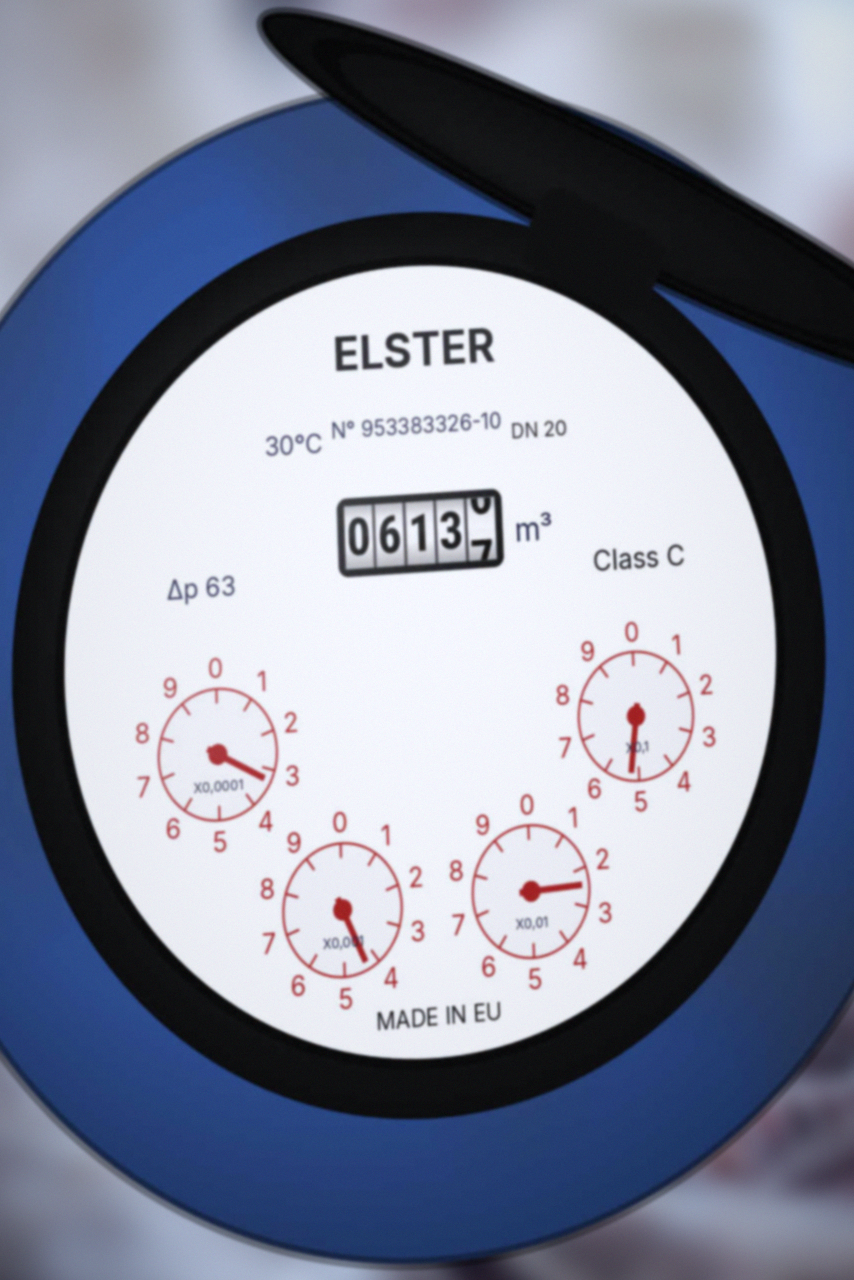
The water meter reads 6136.5243 (m³)
